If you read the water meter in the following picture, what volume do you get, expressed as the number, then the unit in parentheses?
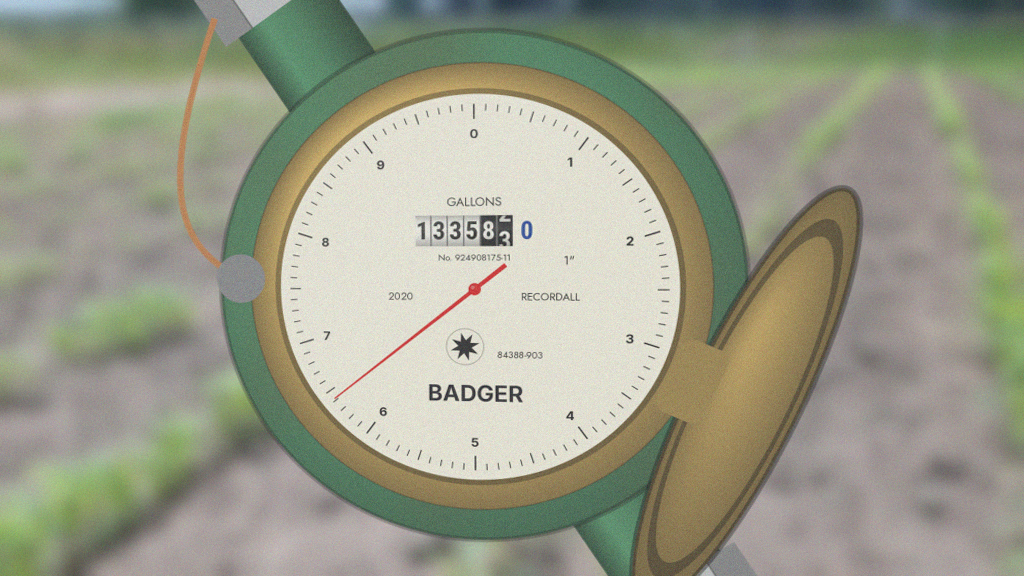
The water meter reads 1335826.4 (gal)
